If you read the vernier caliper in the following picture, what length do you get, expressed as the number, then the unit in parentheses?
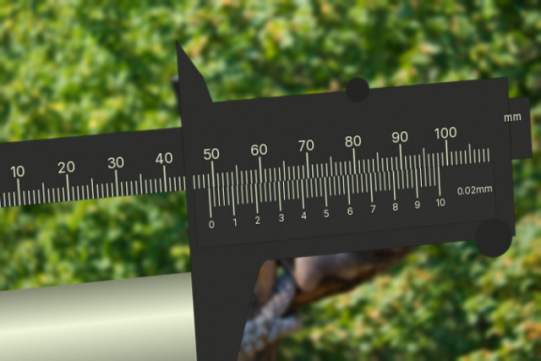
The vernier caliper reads 49.0 (mm)
